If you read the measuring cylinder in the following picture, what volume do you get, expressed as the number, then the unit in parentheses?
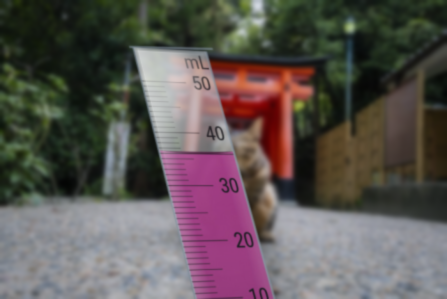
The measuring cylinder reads 36 (mL)
